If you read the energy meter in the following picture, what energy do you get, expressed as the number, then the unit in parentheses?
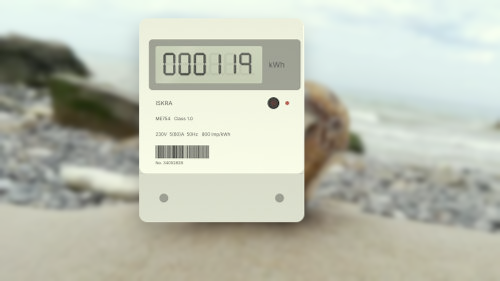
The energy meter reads 119 (kWh)
